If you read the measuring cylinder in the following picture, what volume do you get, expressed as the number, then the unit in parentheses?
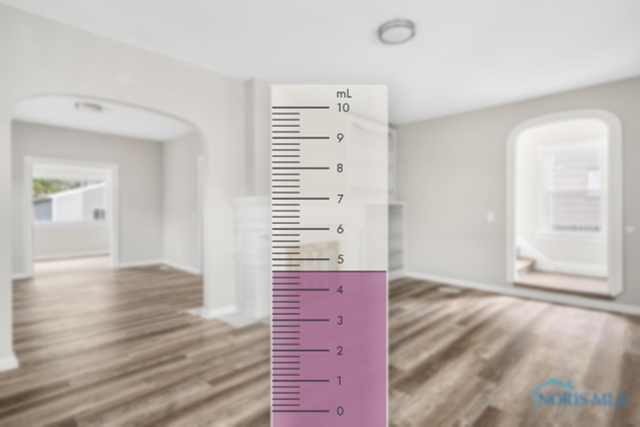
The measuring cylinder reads 4.6 (mL)
